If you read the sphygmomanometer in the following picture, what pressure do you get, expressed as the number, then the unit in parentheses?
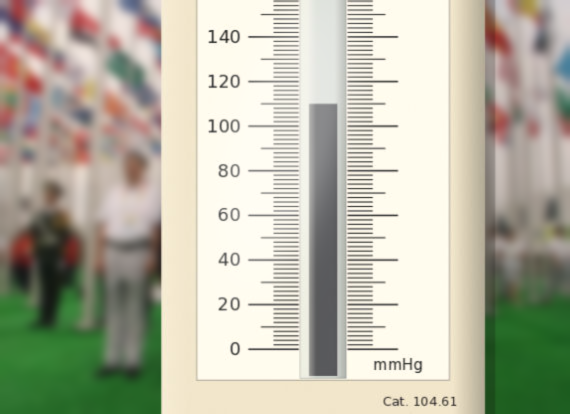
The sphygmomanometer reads 110 (mmHg)
